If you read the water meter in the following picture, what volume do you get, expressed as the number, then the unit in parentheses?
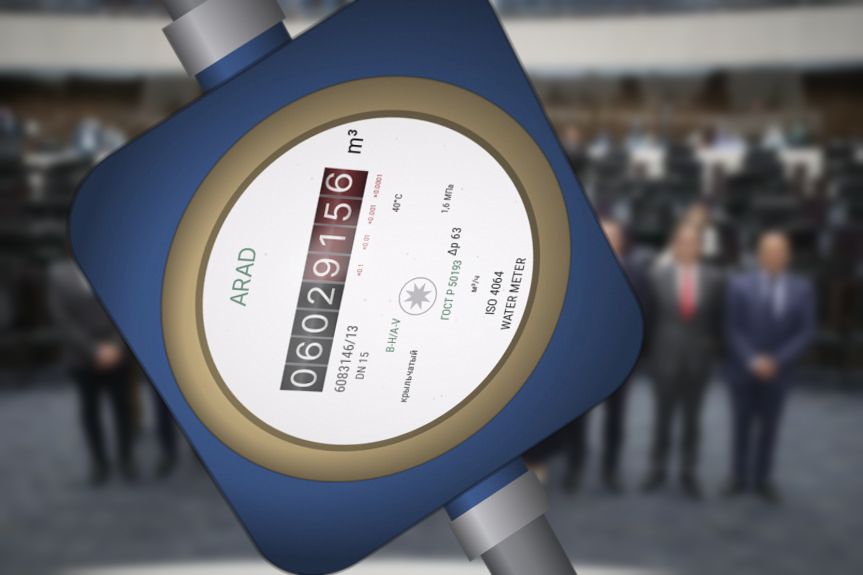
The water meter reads 602.9156 (m³)
